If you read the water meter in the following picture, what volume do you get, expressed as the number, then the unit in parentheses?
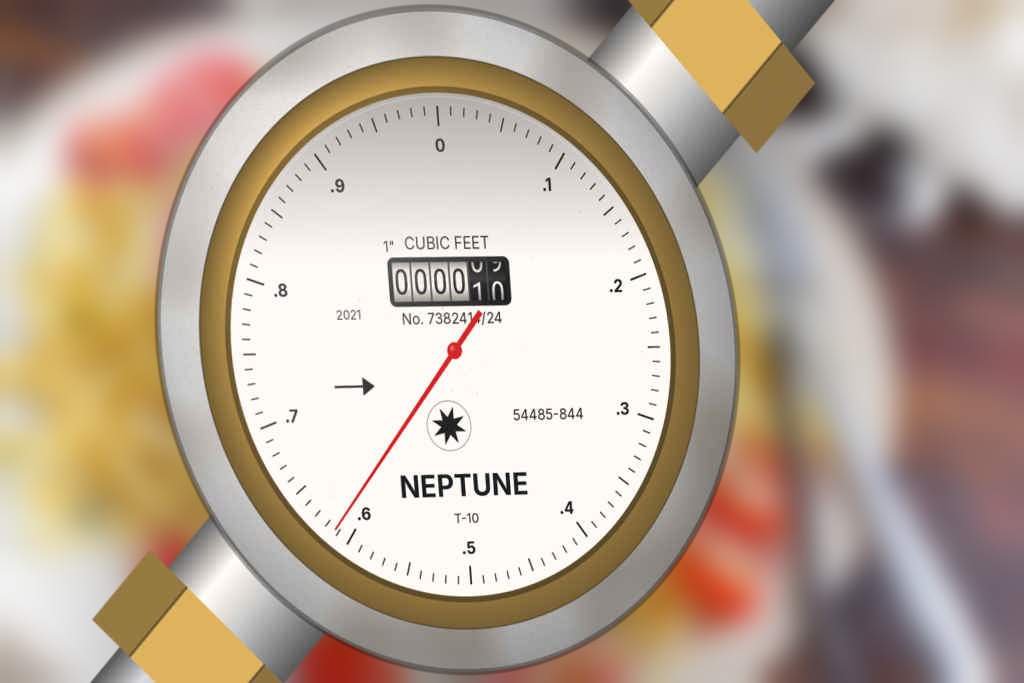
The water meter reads 9.61 (ft³)
